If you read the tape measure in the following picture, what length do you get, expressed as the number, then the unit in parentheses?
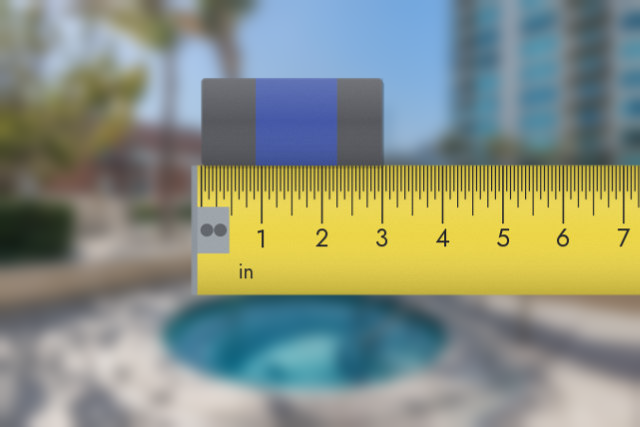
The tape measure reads 3 (in)
